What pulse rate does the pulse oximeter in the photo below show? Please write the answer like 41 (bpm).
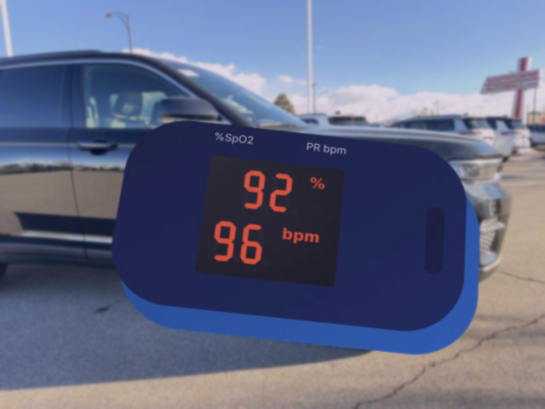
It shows 96 (bpm)
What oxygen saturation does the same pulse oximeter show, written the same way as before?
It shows 92 (%)
